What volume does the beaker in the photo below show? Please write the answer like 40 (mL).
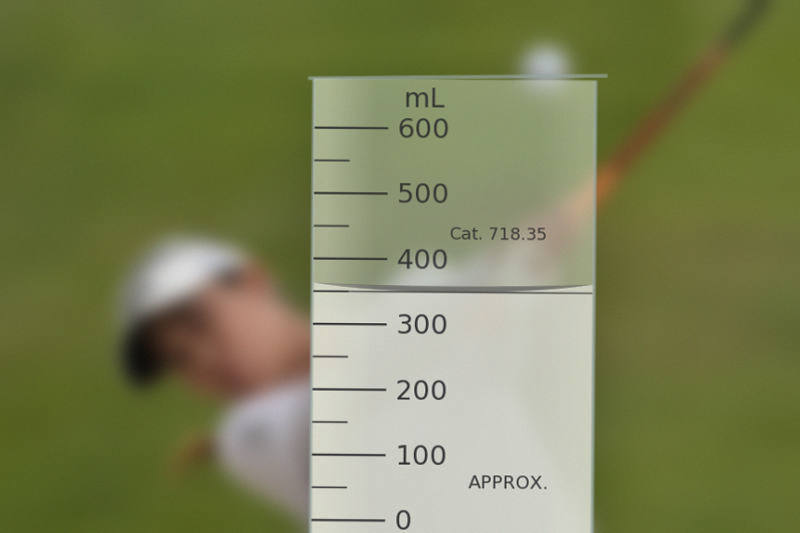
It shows 350 (mL)
